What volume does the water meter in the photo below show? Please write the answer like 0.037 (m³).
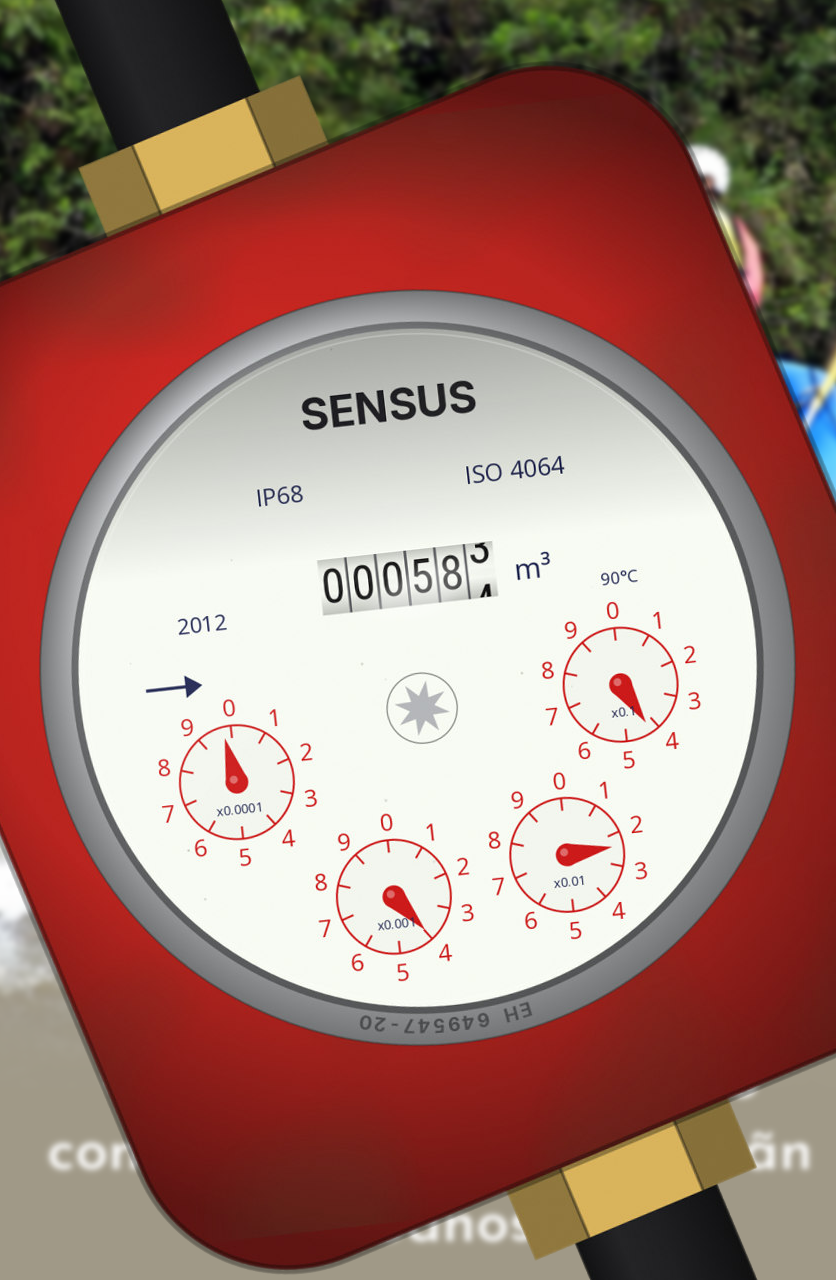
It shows 583.4239 (m³)
